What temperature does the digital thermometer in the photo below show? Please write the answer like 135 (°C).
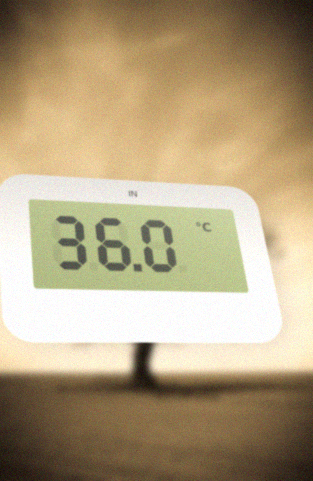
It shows 36.0 (°C)
